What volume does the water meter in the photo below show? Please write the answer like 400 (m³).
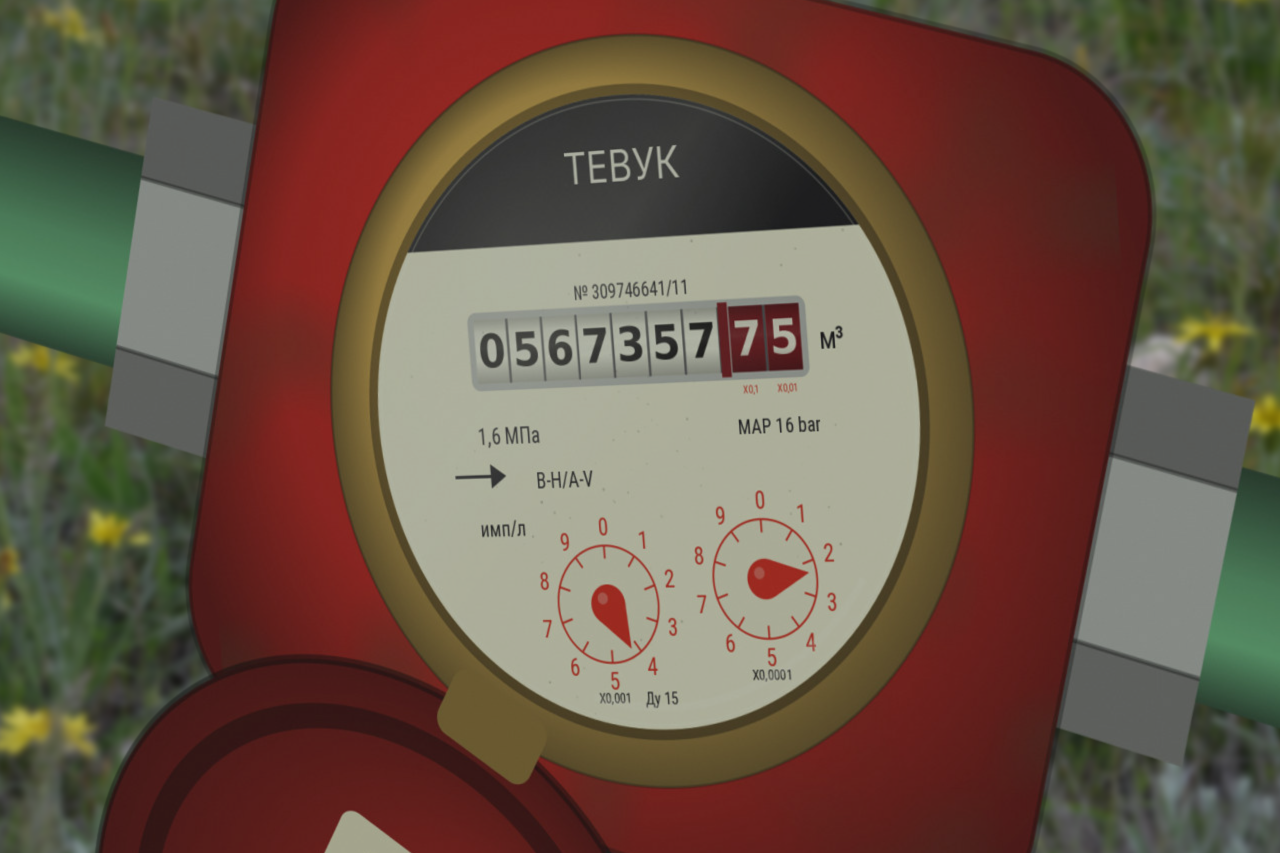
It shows 567357.7542 (m³)
